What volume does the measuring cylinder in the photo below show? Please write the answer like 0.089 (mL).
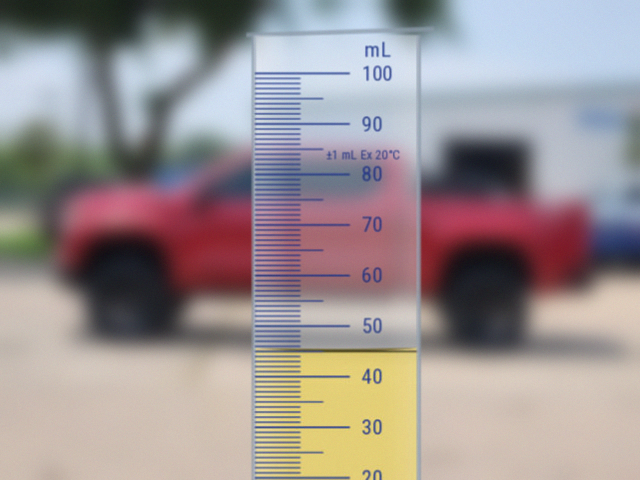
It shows 45 (mL)
